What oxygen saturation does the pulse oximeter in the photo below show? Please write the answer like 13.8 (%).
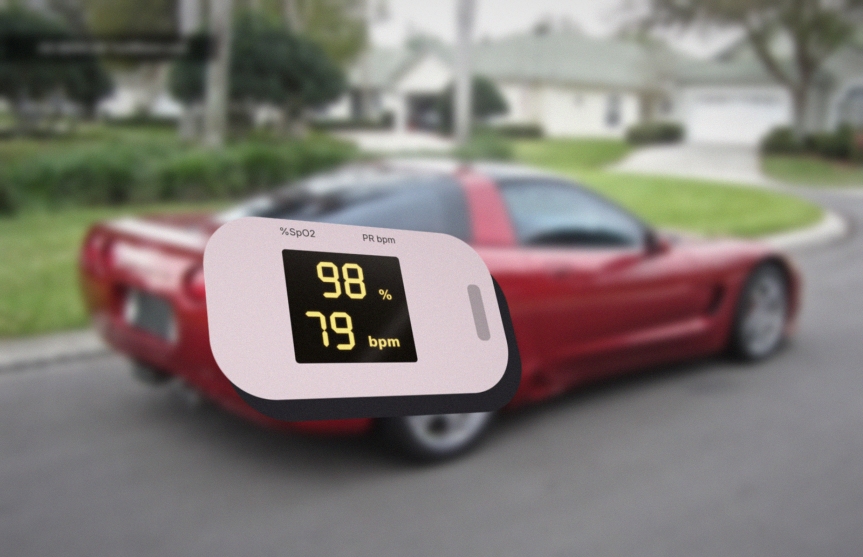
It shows 98 (%)
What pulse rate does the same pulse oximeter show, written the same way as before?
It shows 79 (bpm)
